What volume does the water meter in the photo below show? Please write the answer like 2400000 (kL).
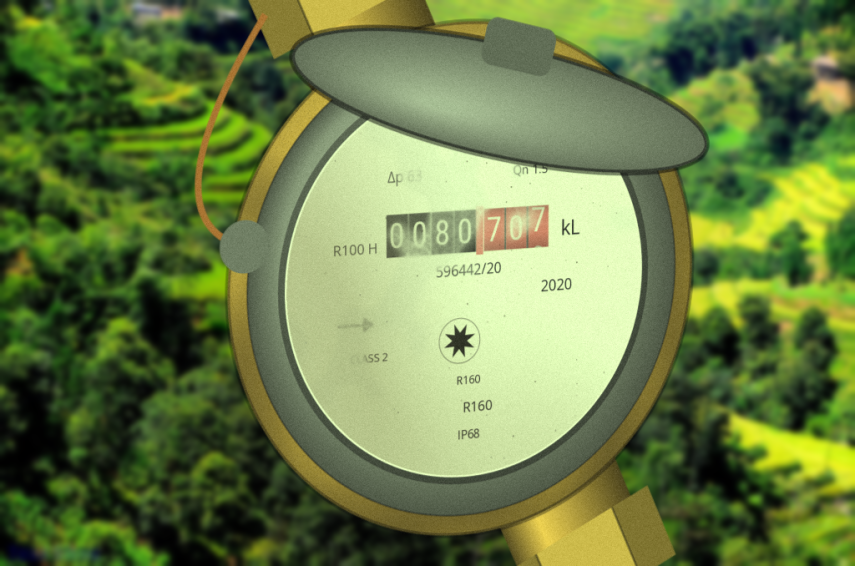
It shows 80.707 (kL)
